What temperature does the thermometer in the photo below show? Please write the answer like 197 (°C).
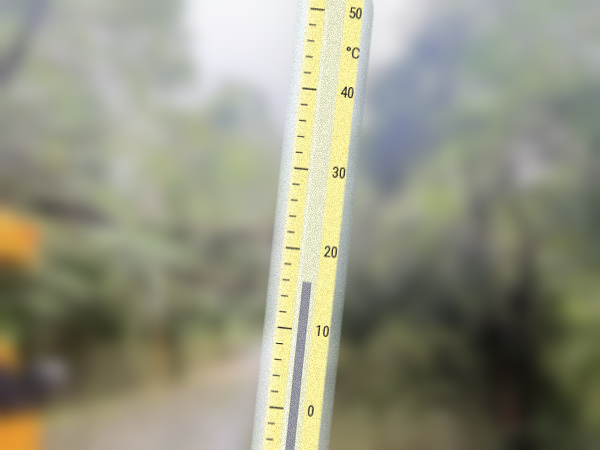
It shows 16 (°C)
